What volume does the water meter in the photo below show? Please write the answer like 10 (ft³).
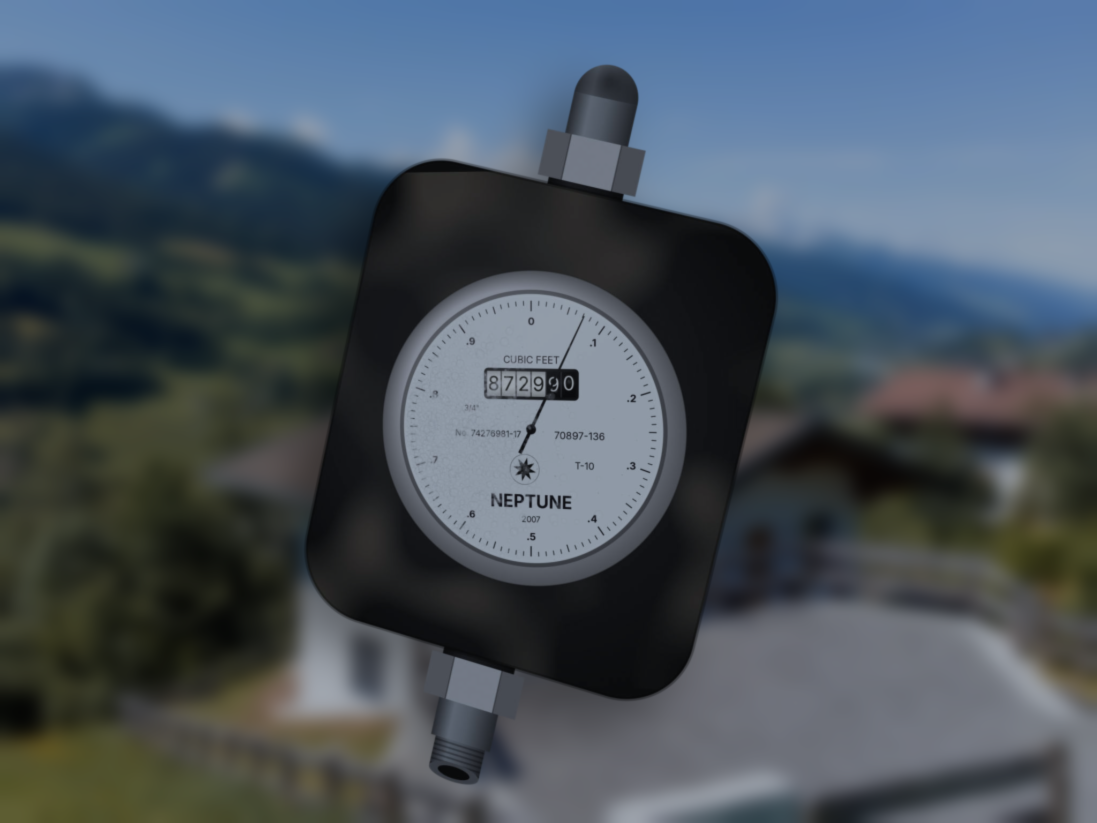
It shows 872990.07 (ft³)
